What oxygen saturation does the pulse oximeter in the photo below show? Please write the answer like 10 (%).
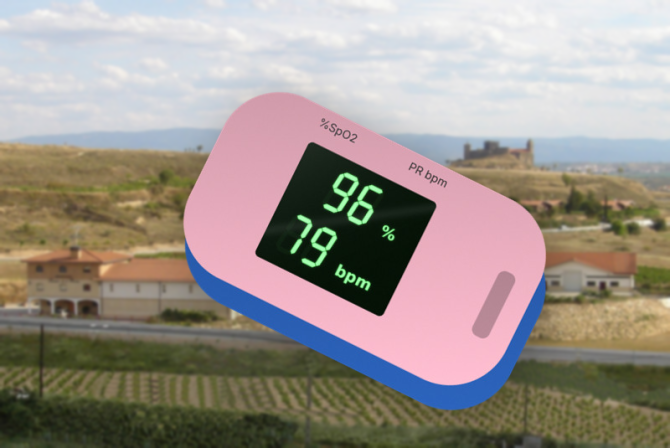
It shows 96 (%)
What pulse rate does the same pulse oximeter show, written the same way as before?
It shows 79 (bpm)
